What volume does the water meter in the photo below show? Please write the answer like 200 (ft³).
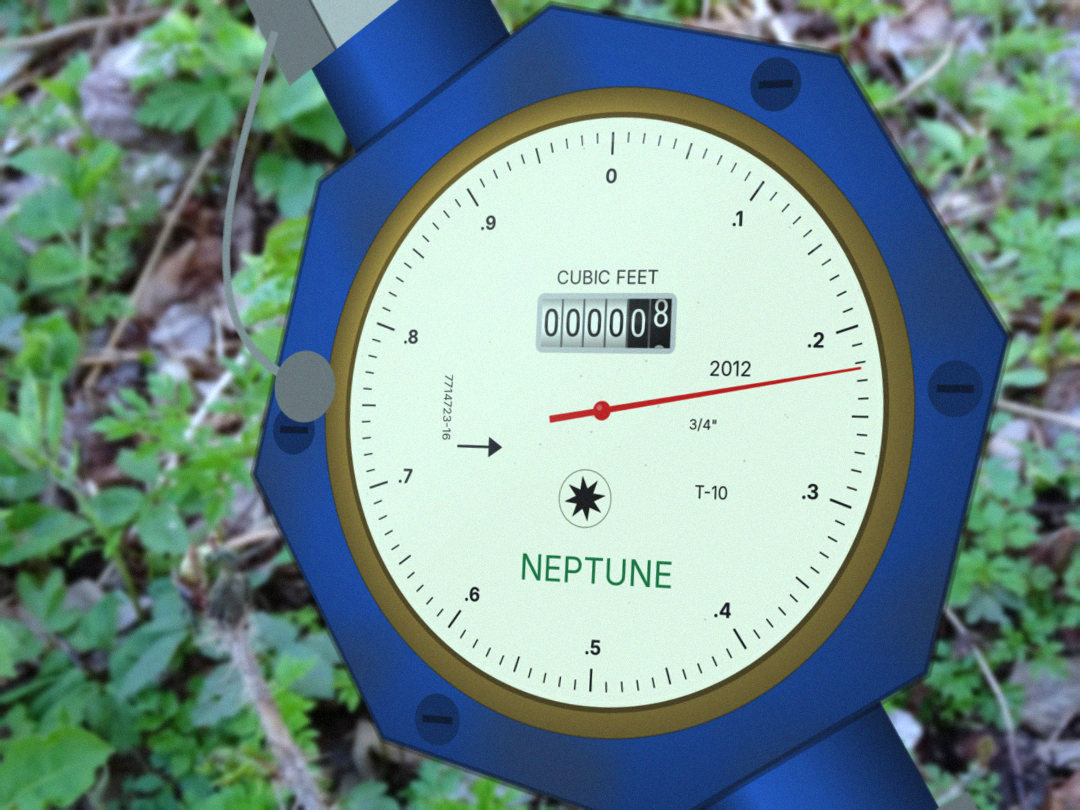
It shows 8.22 (ft³)
